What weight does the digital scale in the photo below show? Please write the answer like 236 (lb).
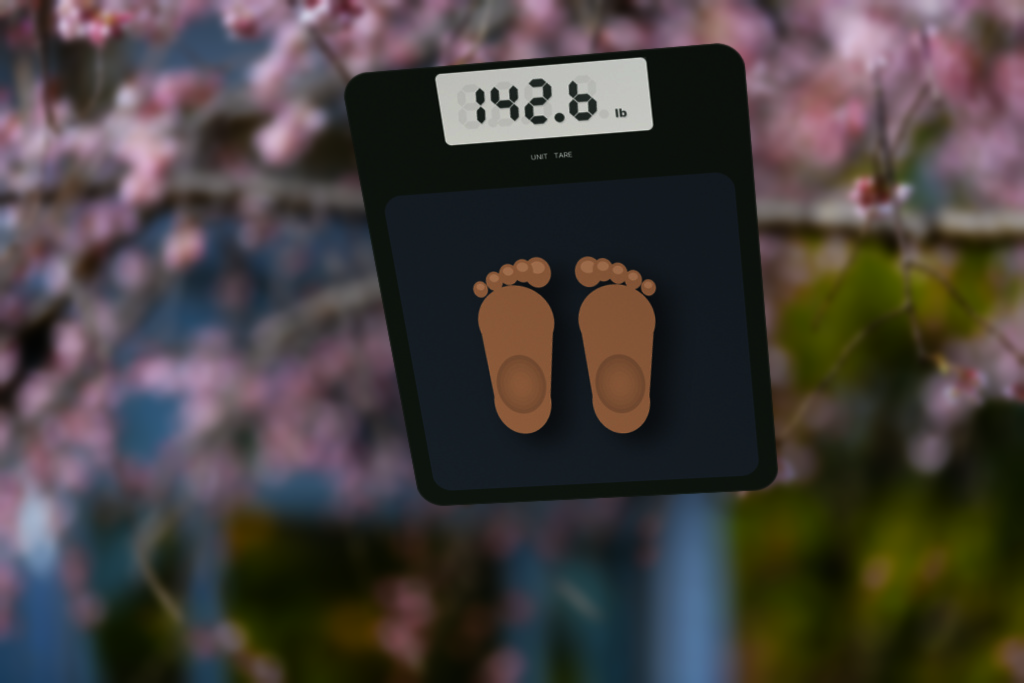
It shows 142.6 (lb)
